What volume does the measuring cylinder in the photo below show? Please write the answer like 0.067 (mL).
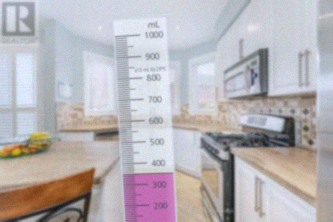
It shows 350 (mL)
